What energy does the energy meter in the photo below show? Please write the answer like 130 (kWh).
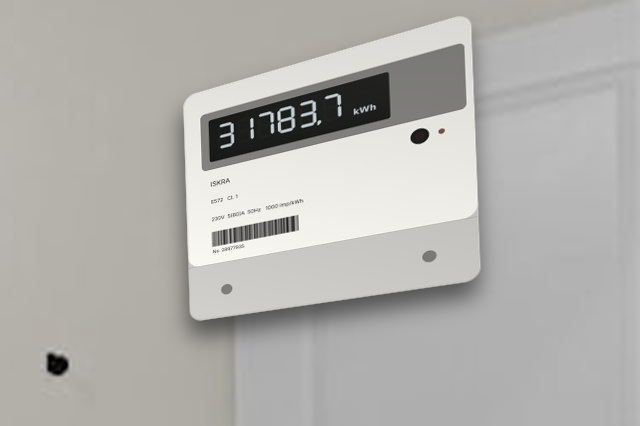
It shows 31783.7 (kWh)
